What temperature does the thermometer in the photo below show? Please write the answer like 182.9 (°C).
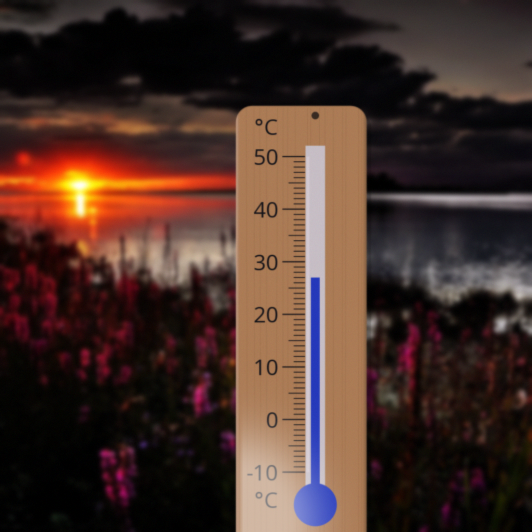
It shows 27 (°C)
